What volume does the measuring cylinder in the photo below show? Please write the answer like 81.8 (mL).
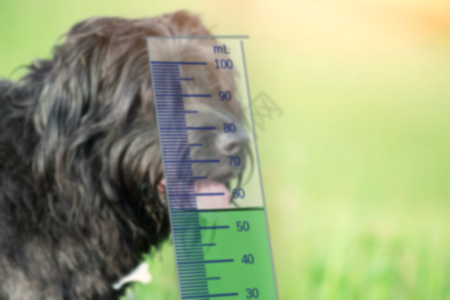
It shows 55 (mL)
